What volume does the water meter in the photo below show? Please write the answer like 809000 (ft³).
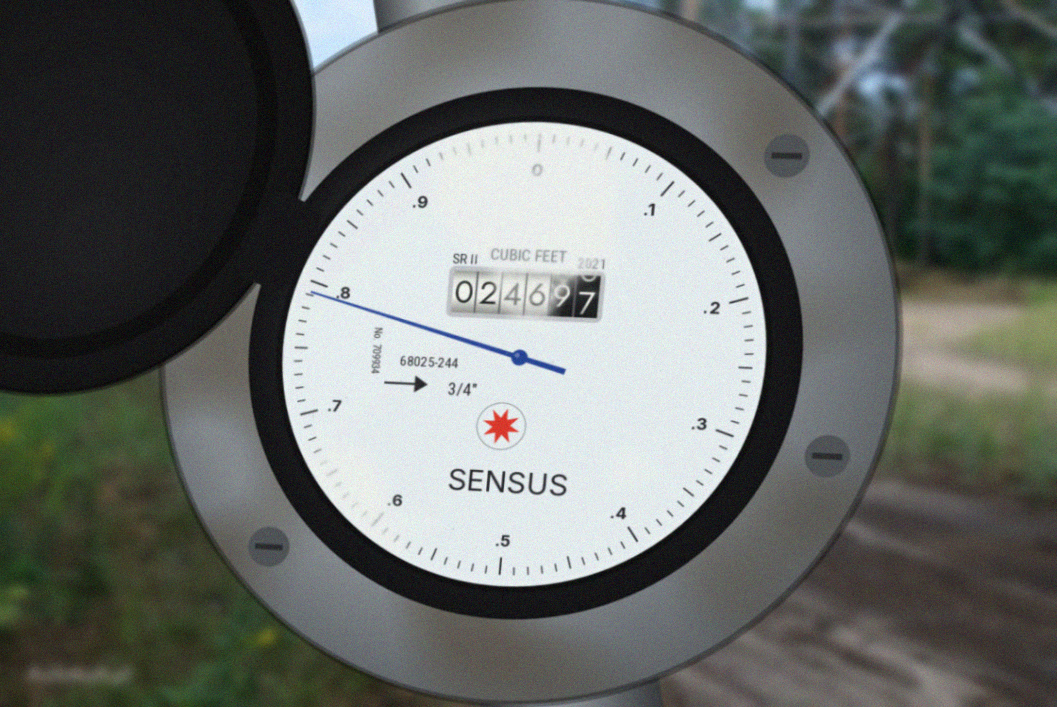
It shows 24696.79 (ft³)
